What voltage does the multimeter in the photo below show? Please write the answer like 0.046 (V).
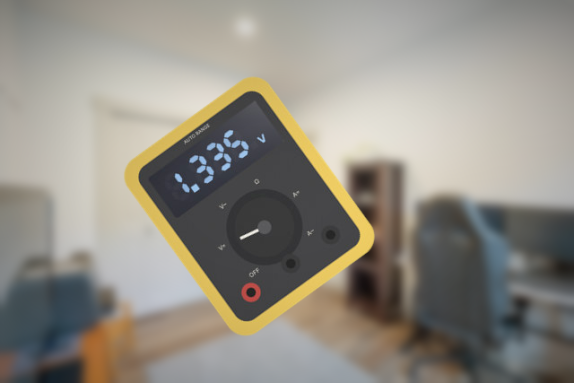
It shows 1.335 (V)
